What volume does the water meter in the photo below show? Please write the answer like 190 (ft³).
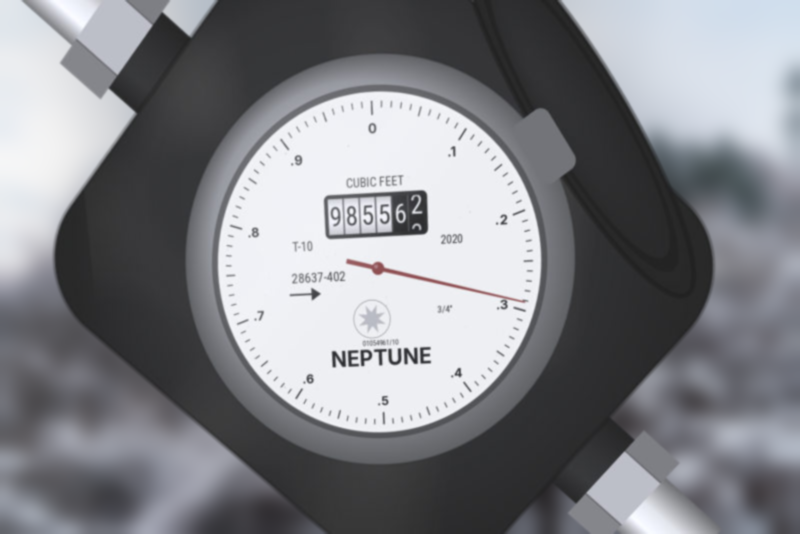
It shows 985562.29 (ft³)
